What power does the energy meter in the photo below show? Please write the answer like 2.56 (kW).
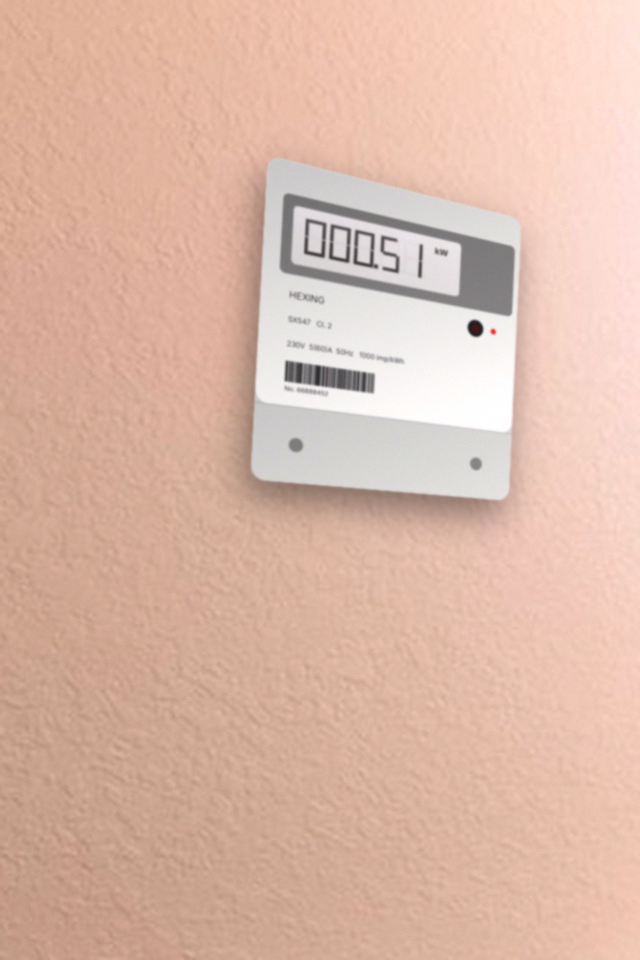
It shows 0.51 (kW)
